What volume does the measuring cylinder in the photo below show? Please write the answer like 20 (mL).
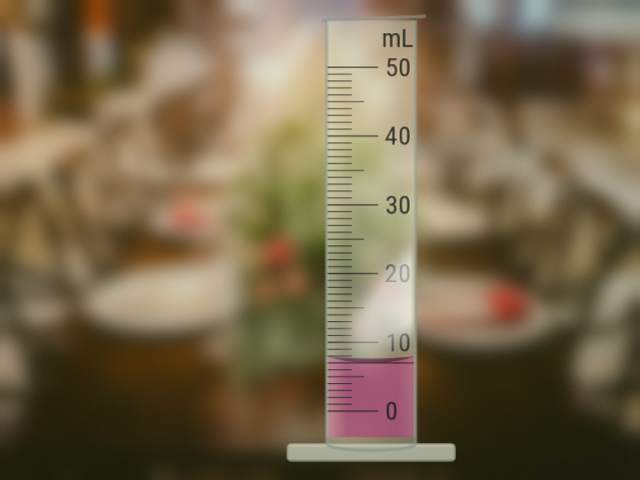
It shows 7 (mL)
